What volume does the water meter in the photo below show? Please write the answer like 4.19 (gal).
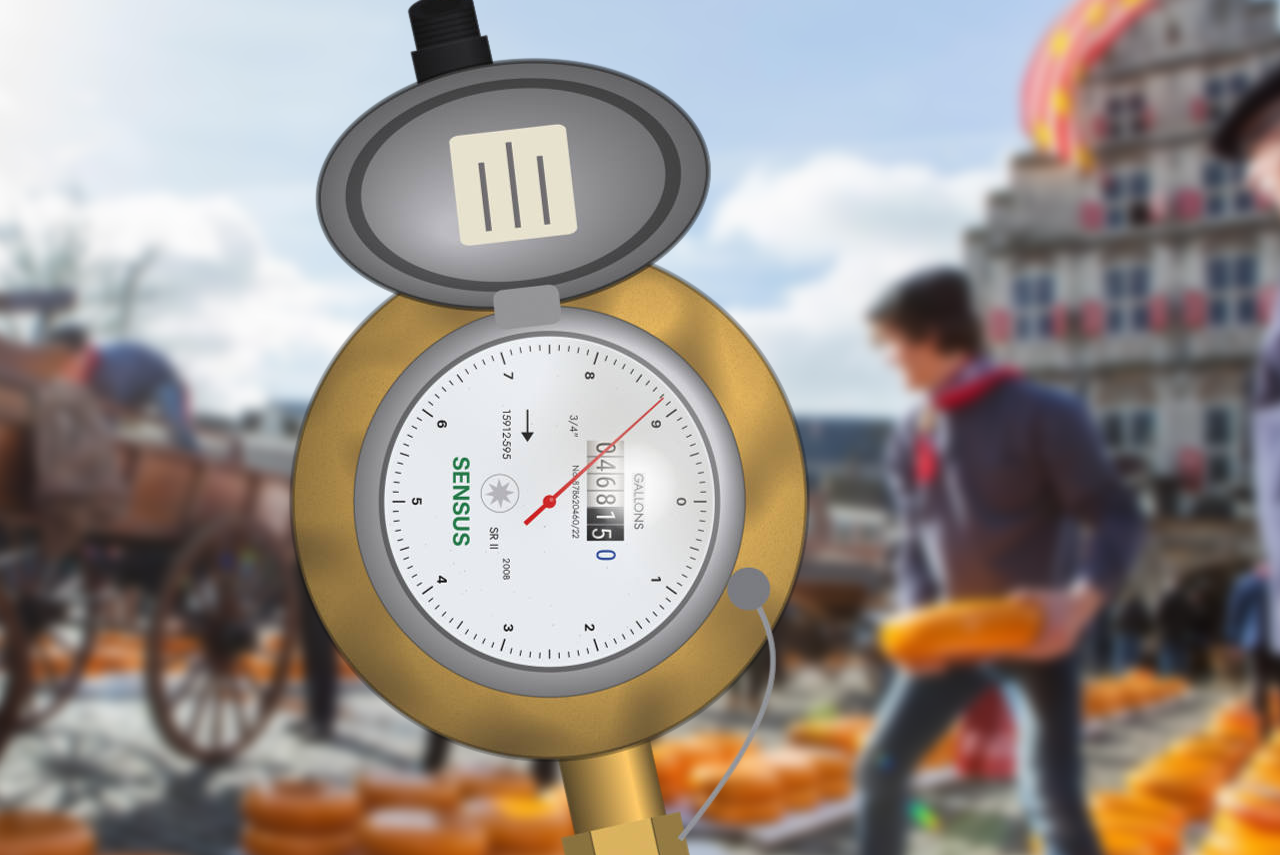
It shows 468148.8 (gal)
